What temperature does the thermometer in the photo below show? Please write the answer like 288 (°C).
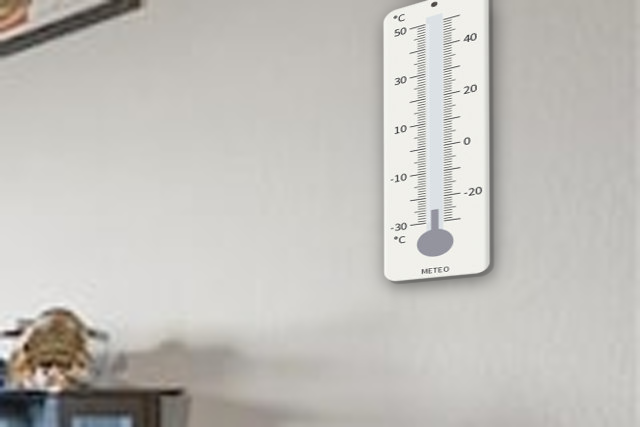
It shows -25 (°C)
